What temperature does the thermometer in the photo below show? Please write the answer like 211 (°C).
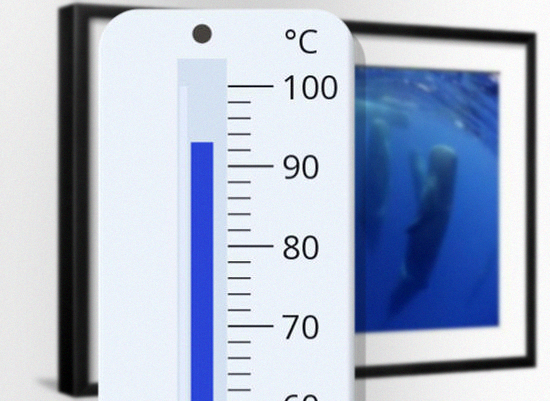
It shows 93 (°C)
